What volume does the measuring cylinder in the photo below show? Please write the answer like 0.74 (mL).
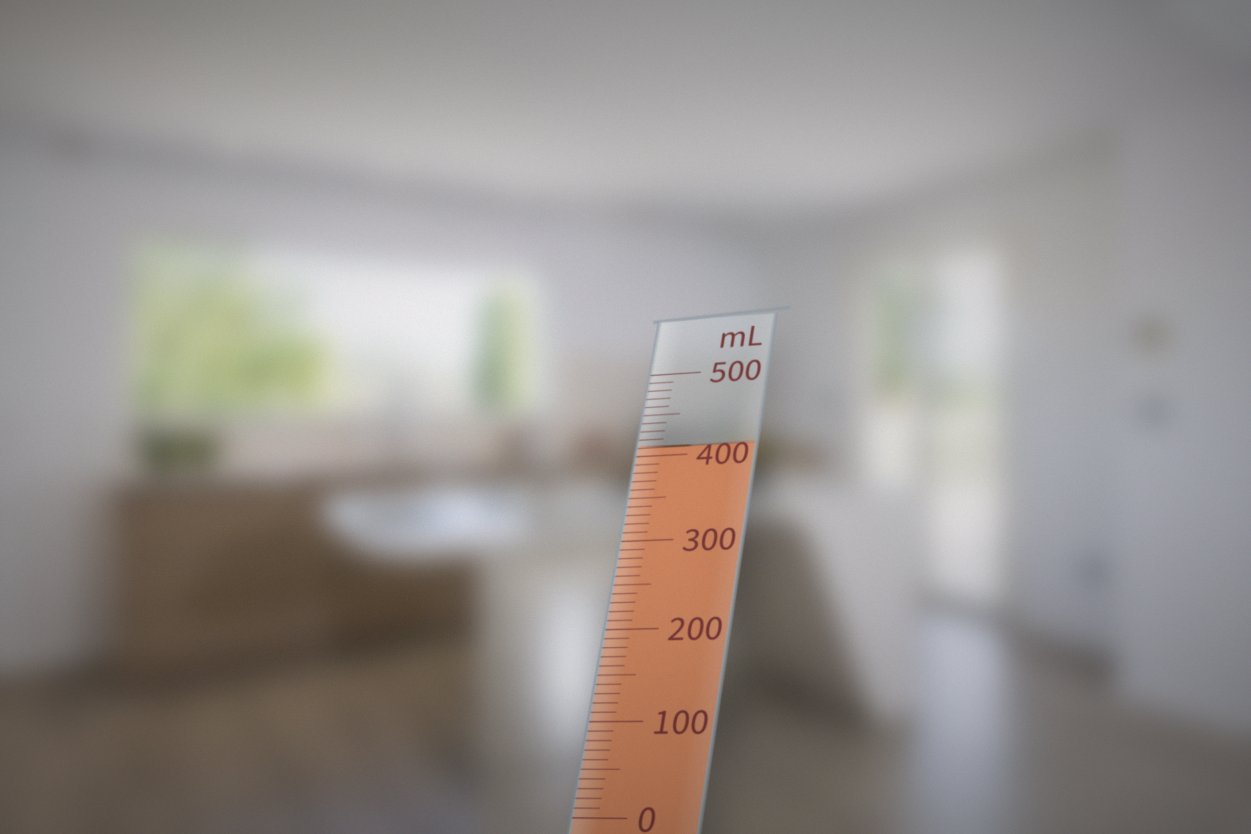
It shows 410 (mL)
